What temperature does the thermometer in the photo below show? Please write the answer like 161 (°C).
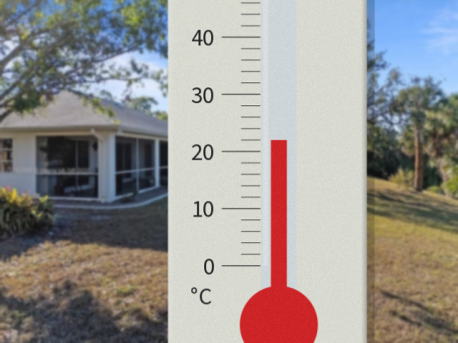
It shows 22 (°C)
